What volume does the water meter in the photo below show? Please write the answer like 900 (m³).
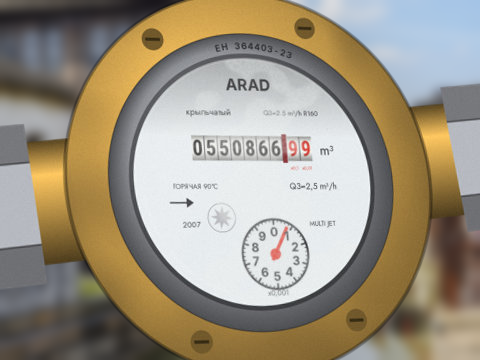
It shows 550866.990 (m³)
